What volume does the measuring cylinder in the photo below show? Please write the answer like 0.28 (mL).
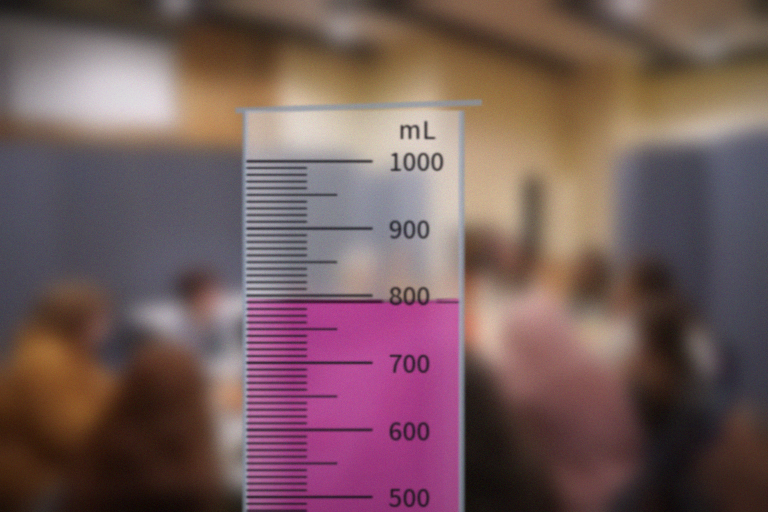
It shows 790 (mL)
